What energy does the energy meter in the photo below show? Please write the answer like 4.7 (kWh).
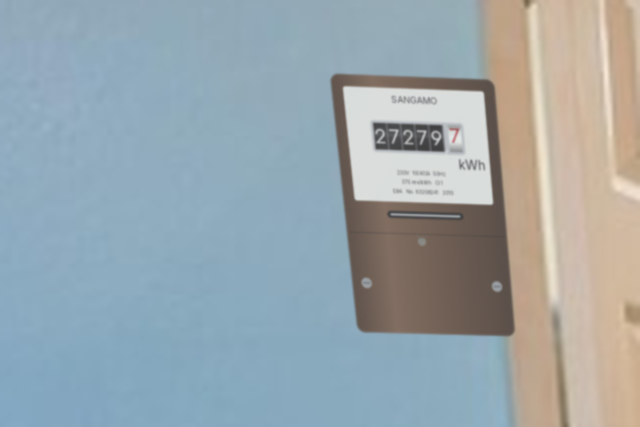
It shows 27279.7 (kWh)
